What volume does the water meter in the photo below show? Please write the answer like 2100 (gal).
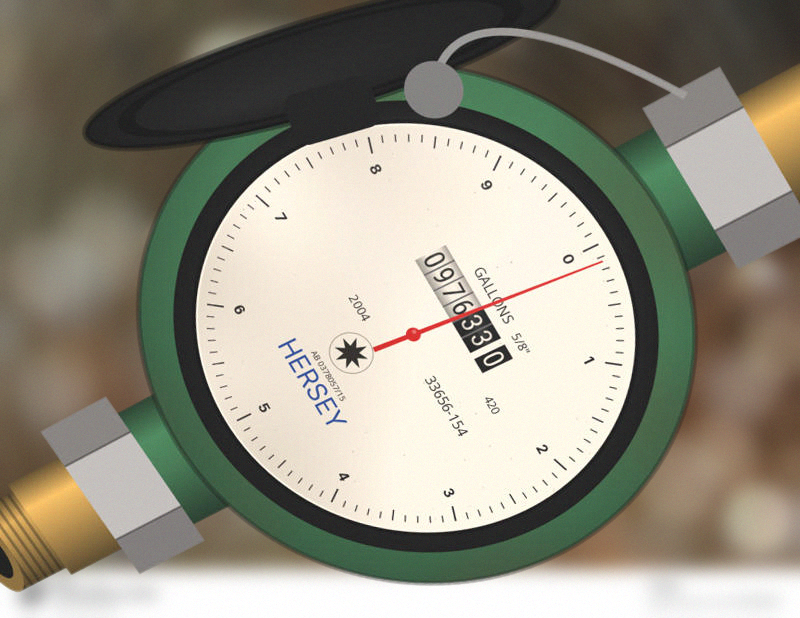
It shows 976330.1 (gal)
